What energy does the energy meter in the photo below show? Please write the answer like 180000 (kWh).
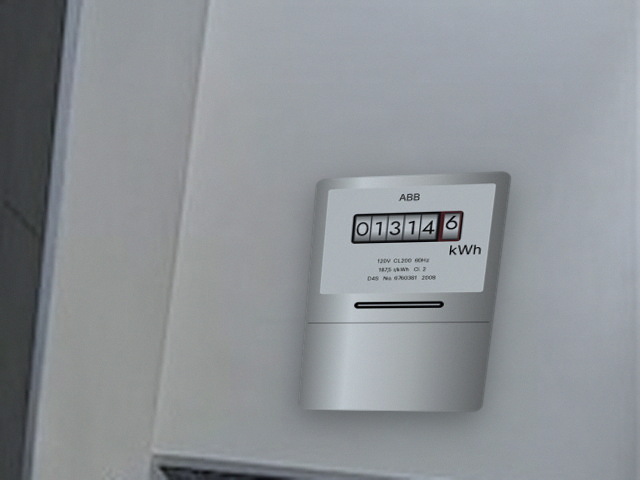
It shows 1314.6 (kWh)
